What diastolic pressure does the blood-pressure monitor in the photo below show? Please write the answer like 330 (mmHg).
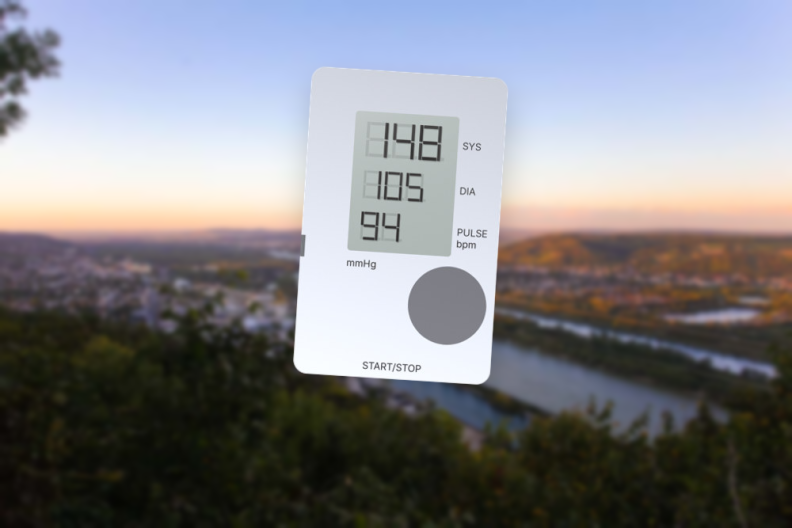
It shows 105 (mmHg)
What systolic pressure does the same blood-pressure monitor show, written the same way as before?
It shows 148 (mmHg)
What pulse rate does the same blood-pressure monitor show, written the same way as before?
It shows 94 (bpm)
